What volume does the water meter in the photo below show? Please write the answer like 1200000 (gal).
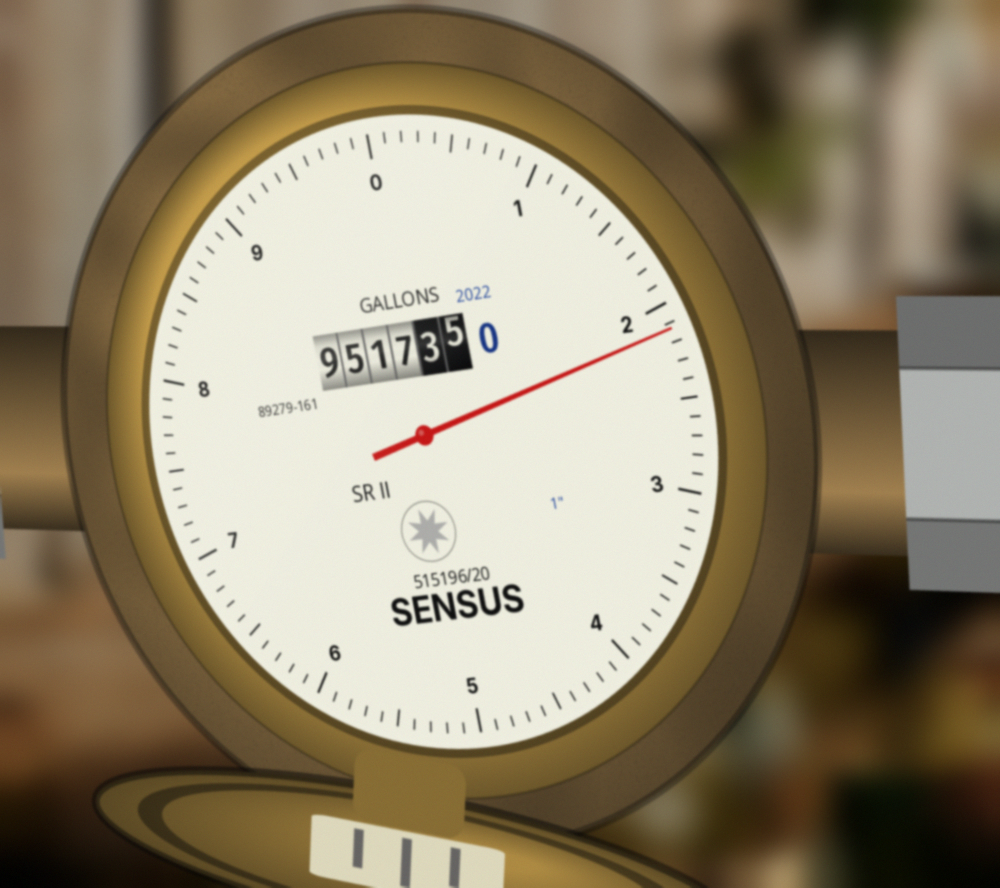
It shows 9517352.1 (gal)
